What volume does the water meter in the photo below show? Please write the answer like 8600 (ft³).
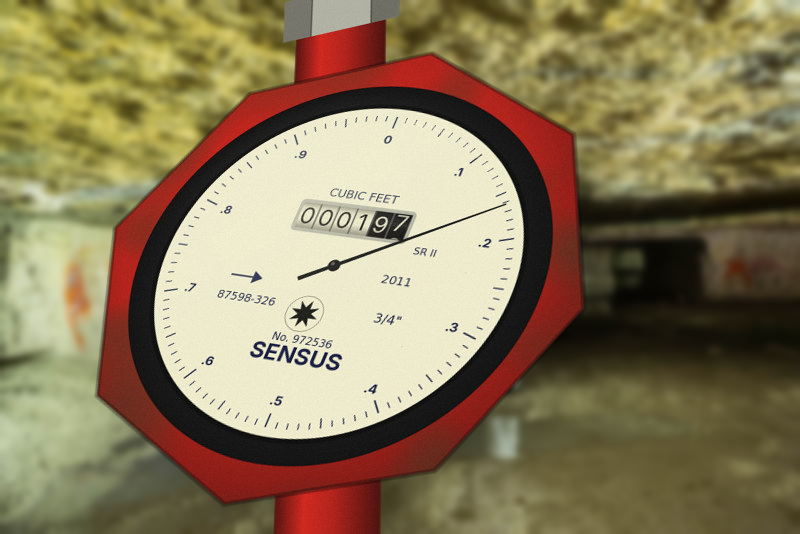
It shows 197.16 (ft³)
